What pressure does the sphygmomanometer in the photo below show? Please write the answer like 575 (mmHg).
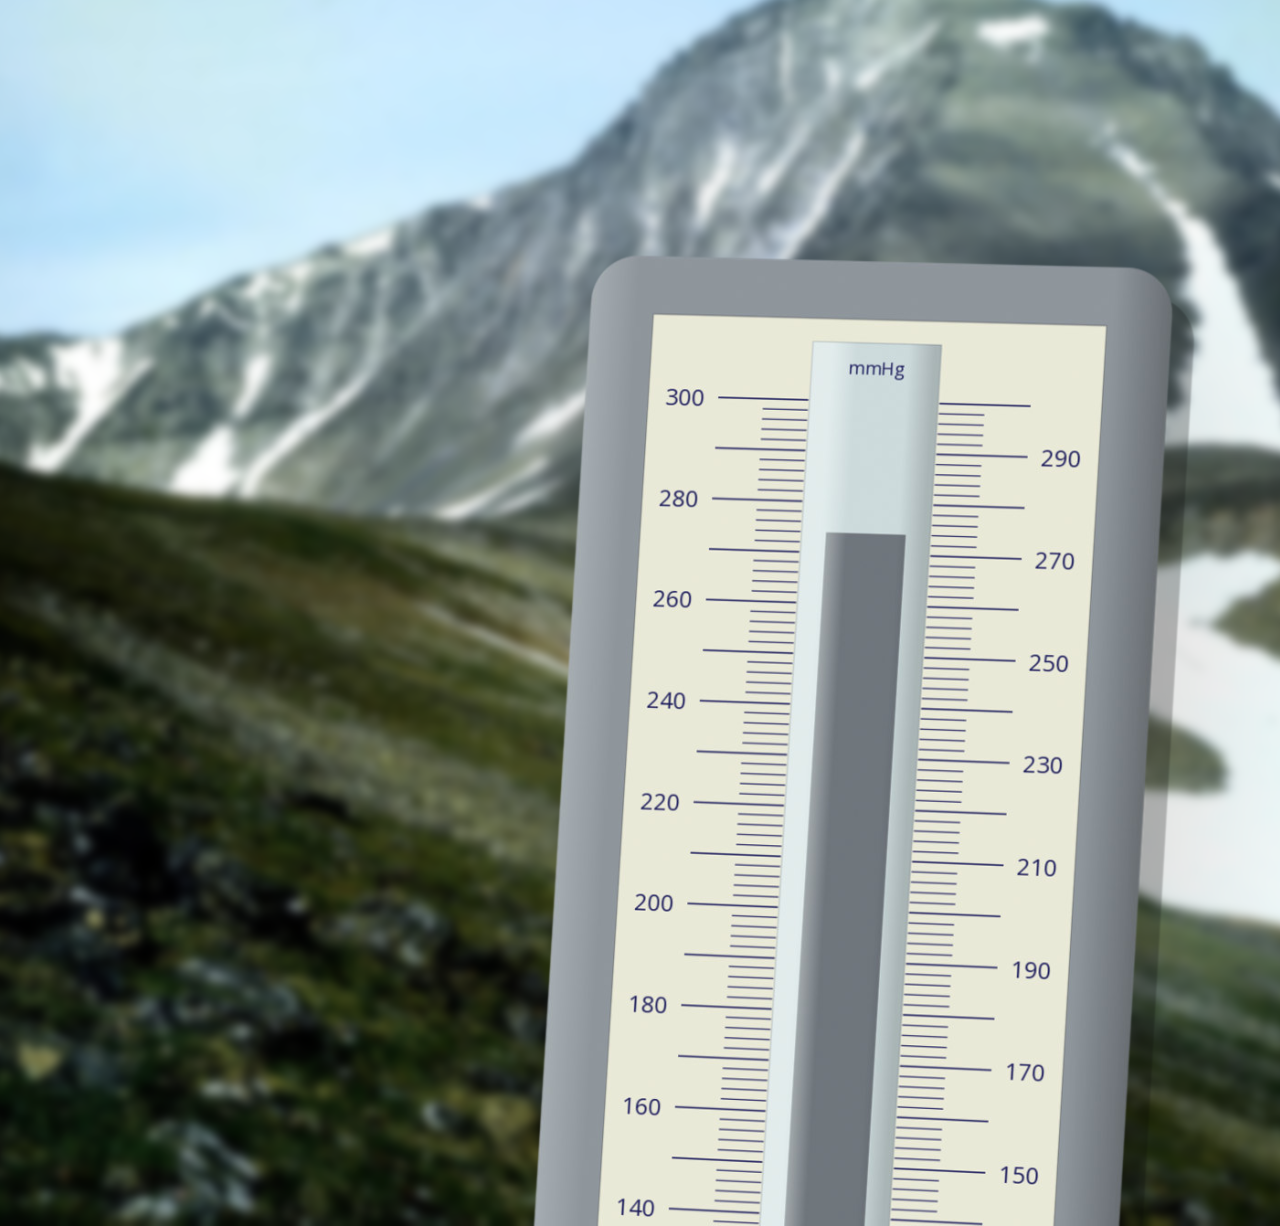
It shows 274 (mmHg)
